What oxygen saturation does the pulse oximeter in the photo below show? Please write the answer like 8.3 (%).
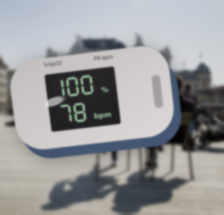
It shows 100 (%)
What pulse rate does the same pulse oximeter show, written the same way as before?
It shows 78 (bpm)
